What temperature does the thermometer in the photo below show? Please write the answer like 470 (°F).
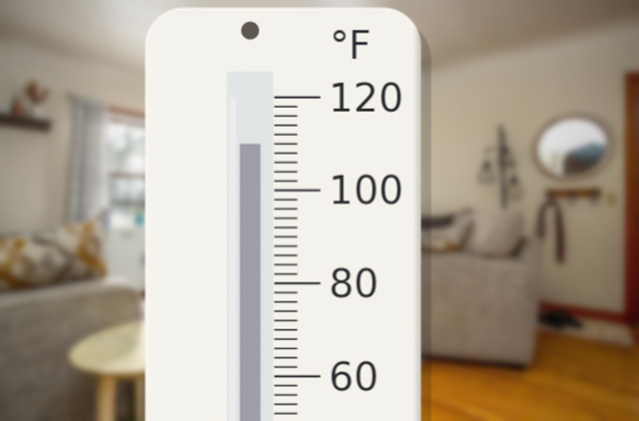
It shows 110 (°F)
